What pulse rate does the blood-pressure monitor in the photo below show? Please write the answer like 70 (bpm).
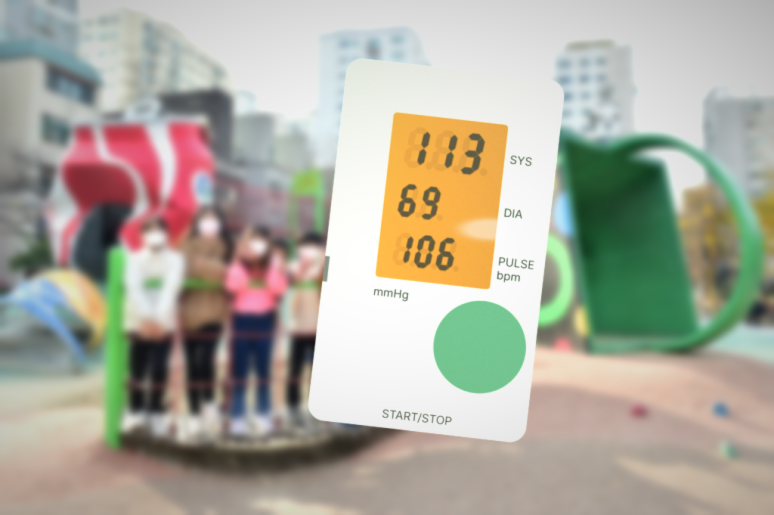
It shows 106 (bpm)
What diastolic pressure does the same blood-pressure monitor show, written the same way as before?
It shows 69 (mmHg)
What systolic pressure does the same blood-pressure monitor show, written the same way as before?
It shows 113 (mmHg)
